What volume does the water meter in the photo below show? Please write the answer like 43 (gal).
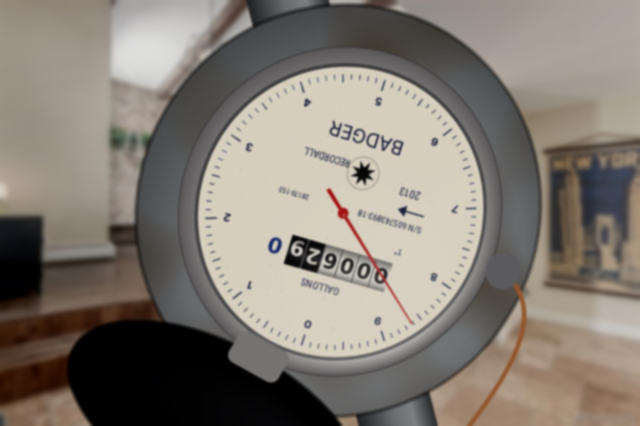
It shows 6288.6 (gal)
